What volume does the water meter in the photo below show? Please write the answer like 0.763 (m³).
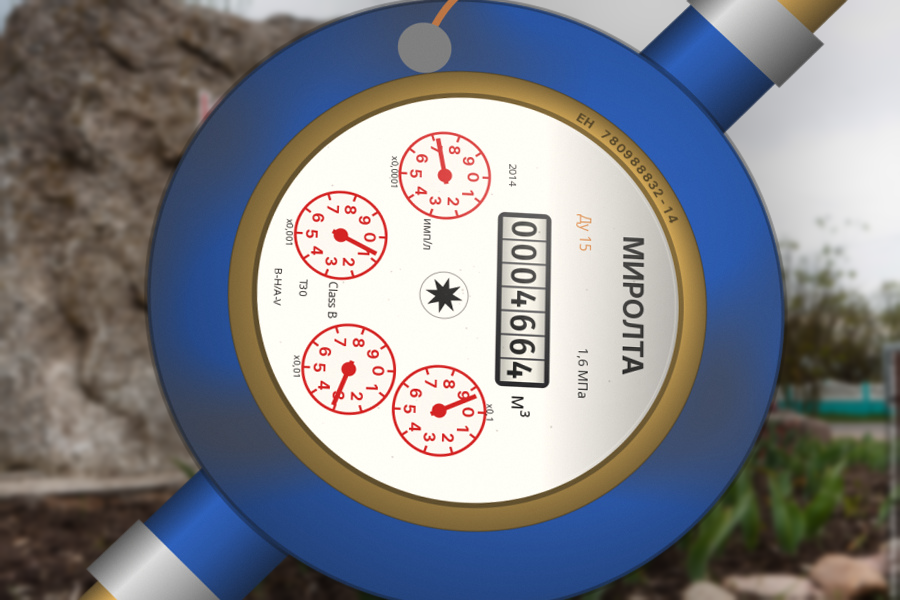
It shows 4663.9307 (m³)
